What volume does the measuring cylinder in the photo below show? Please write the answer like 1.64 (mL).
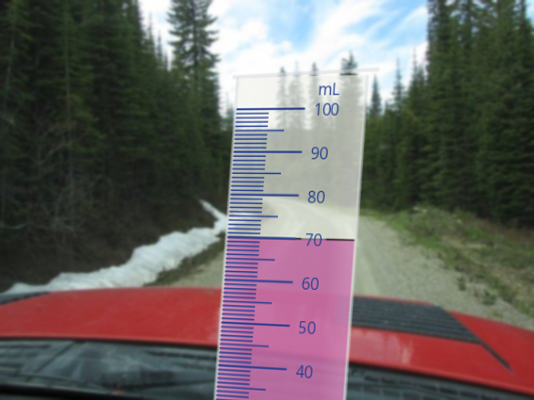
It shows 70 (mL)
